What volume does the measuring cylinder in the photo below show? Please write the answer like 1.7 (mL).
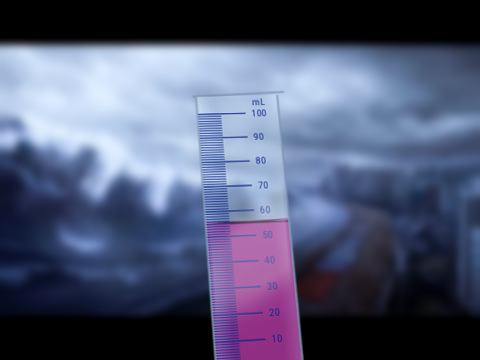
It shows 55 (mL)
